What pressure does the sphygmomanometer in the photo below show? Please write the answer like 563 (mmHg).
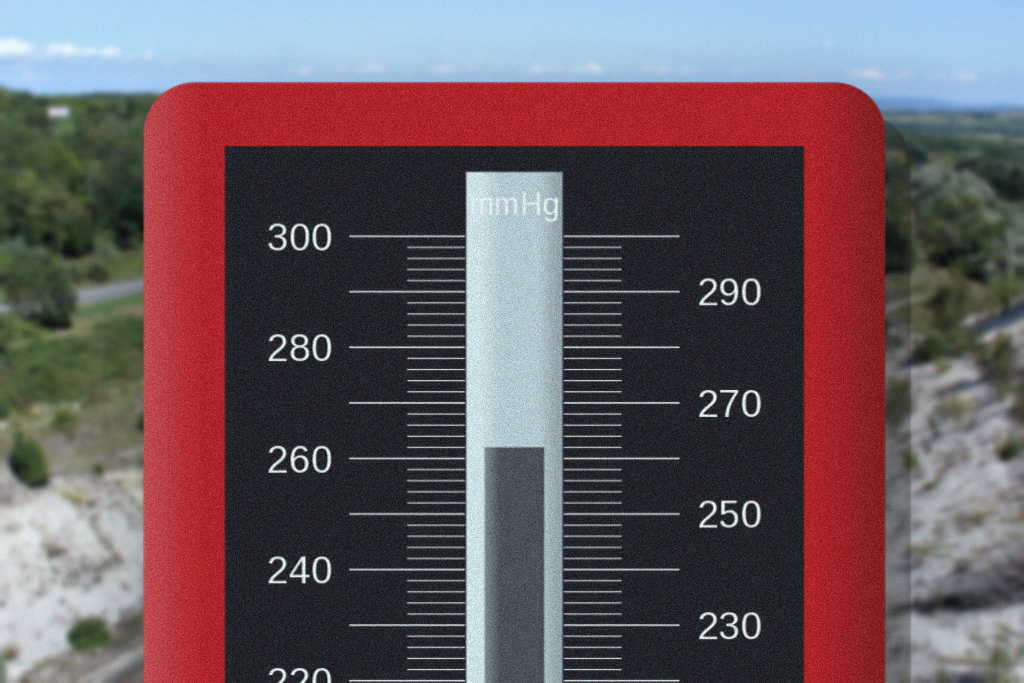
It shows 262 (mmHg)
